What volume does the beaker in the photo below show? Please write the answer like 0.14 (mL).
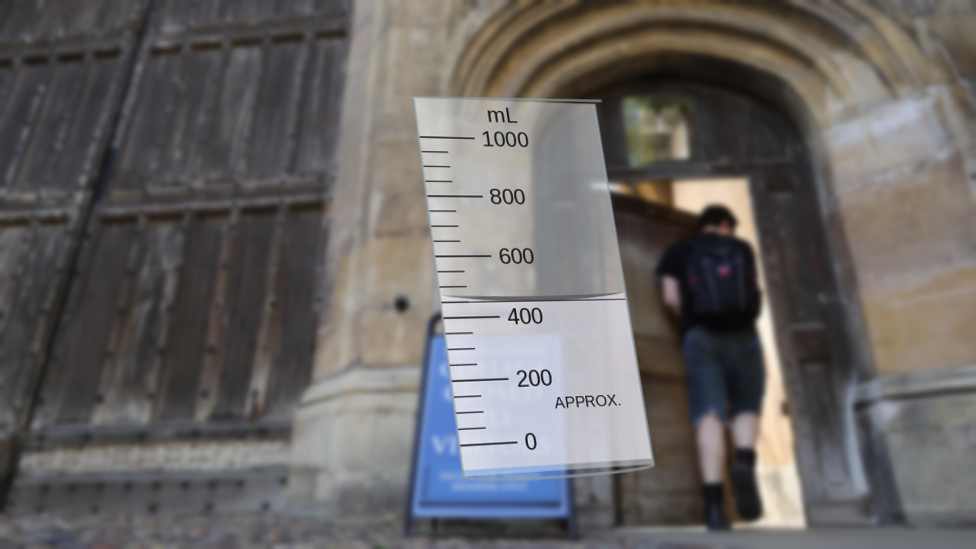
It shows 450 (mL)
